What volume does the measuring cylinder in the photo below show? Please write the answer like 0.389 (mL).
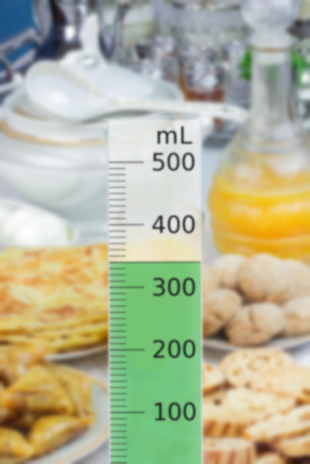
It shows 340 (mL)
